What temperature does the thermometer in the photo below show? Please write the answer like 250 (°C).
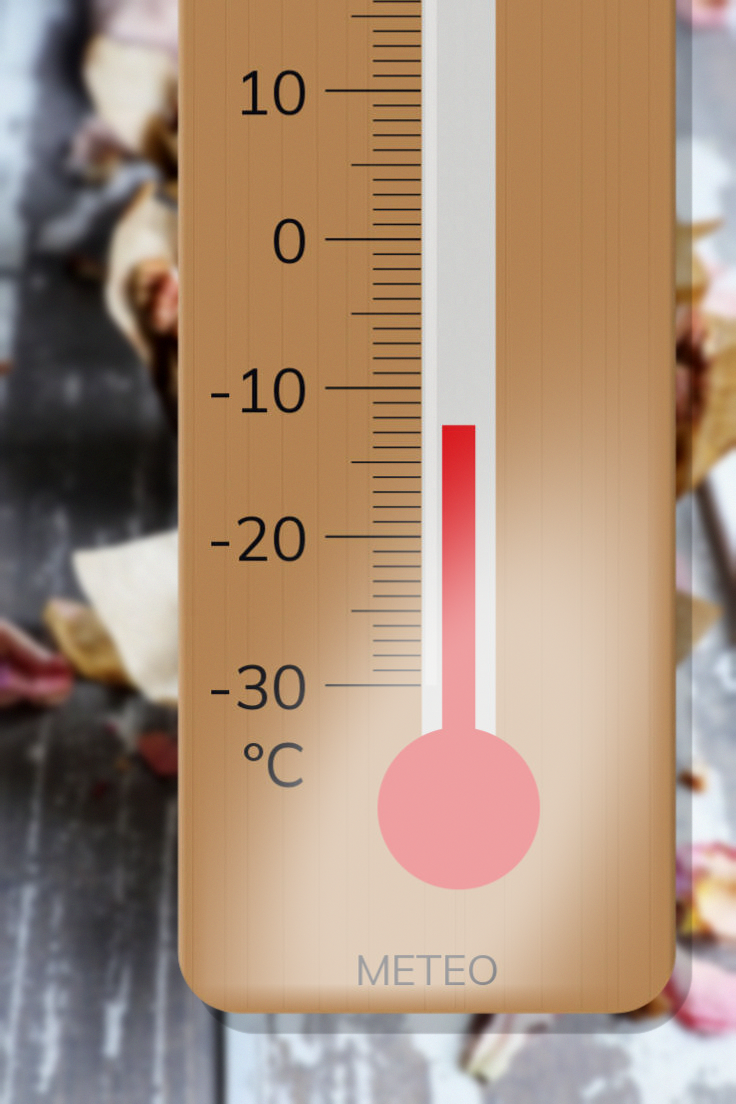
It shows -12.5 (°C)
